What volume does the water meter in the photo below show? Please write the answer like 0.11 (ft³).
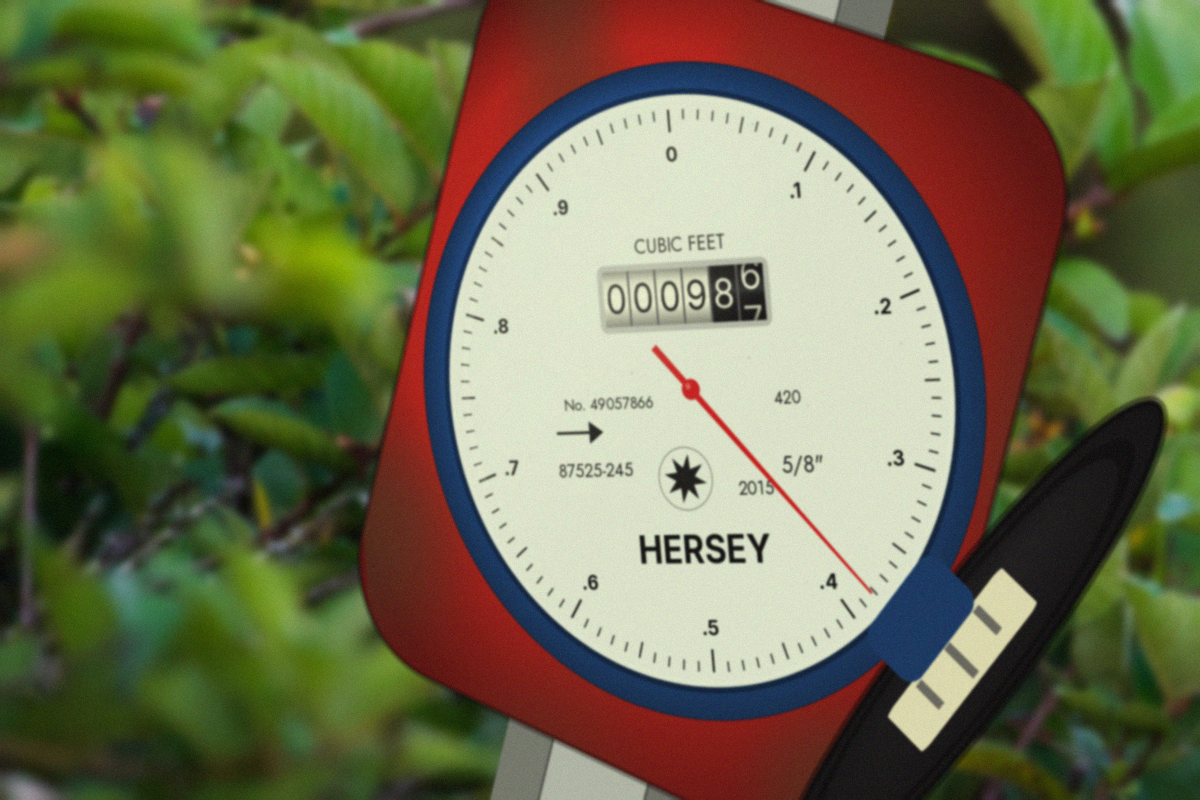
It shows 986.38 (ft³)
